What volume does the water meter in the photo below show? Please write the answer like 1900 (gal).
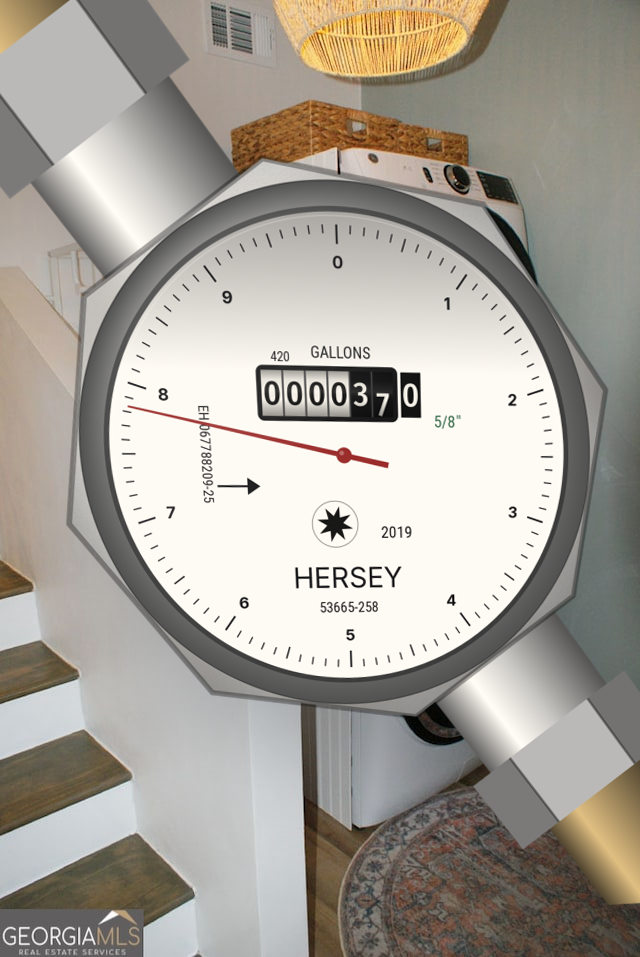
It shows 367.8 (gal)
